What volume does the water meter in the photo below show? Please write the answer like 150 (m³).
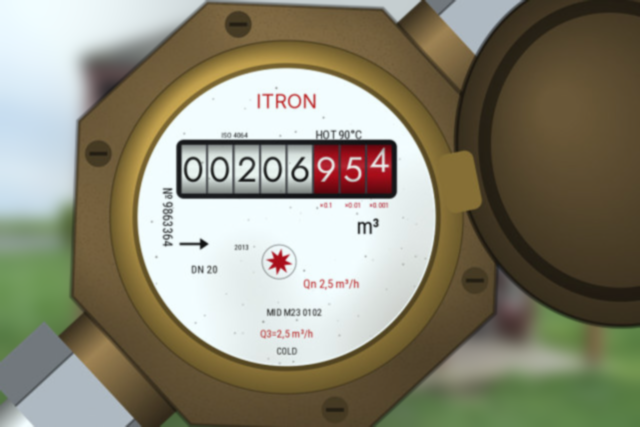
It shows 206.954 (m³)
